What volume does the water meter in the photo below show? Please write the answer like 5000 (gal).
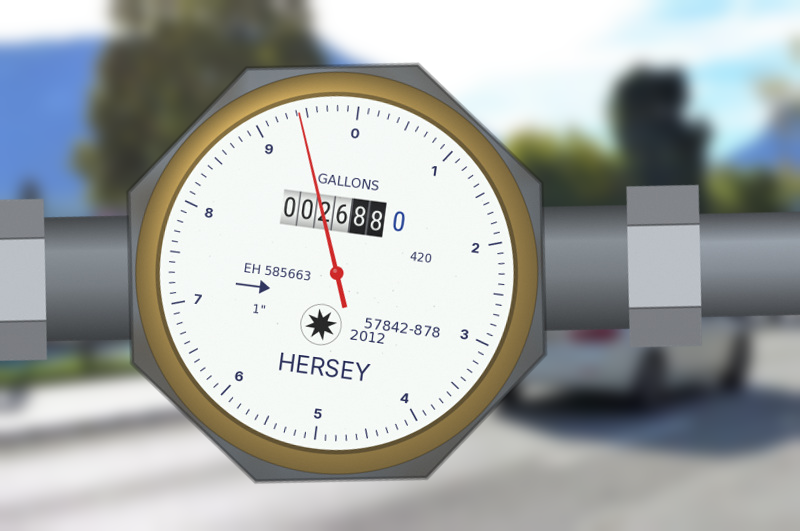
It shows 26879.4 (gal)
